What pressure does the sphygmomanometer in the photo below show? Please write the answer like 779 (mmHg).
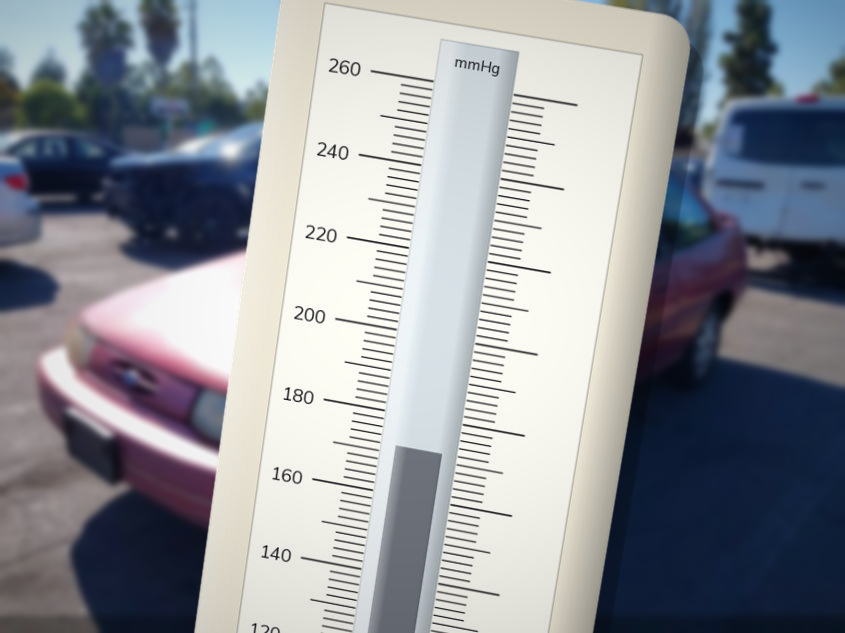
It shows 172 (mmHg)
